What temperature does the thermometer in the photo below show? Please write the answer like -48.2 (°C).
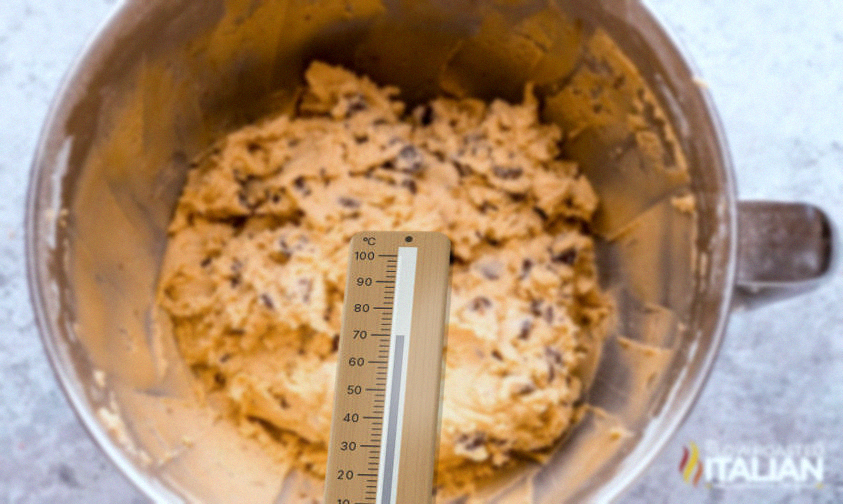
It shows 70 (°C)
